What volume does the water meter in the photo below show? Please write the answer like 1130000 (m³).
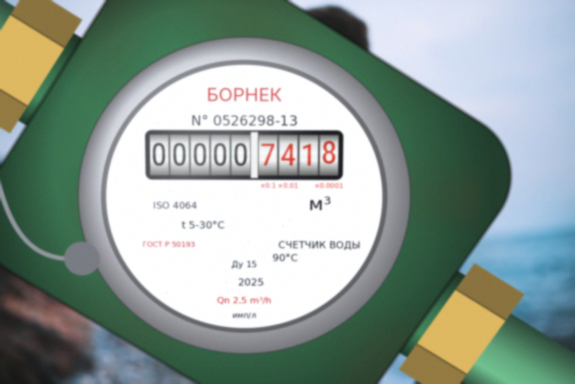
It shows 0.7418 (m³)
